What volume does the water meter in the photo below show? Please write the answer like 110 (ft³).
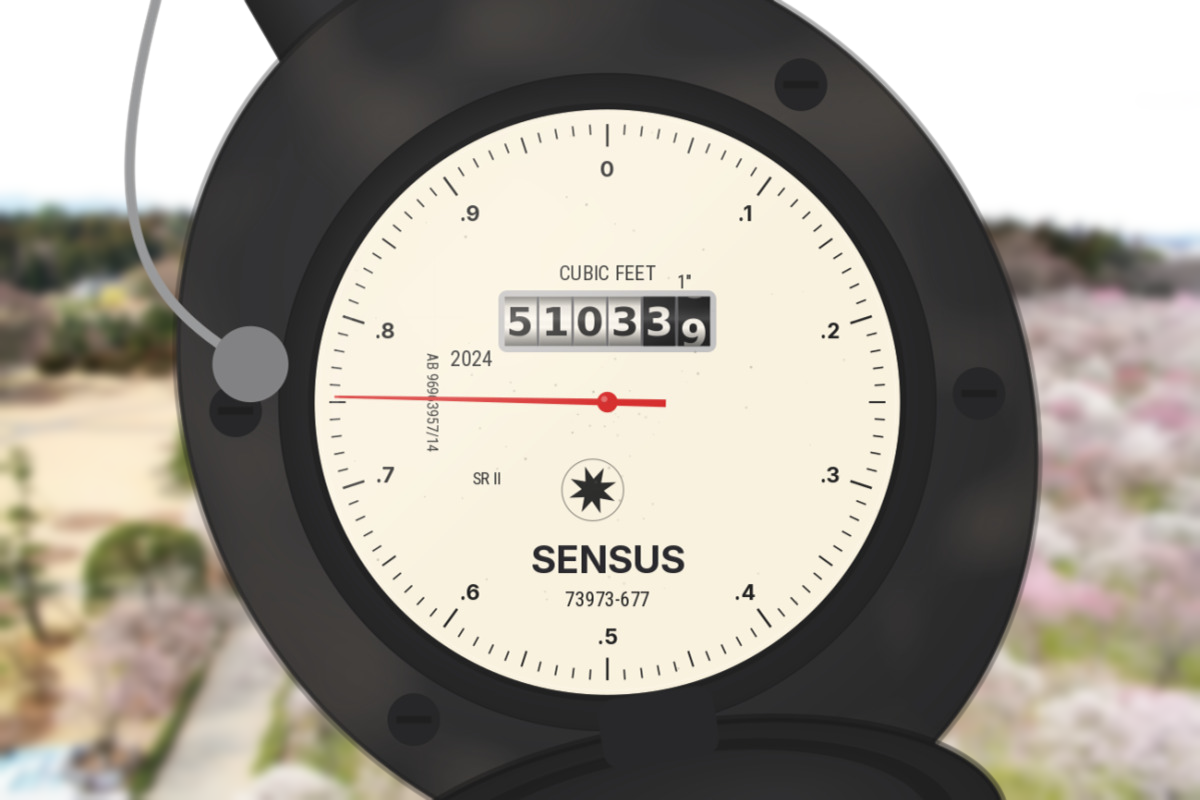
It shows 510338.75 (ft³)
